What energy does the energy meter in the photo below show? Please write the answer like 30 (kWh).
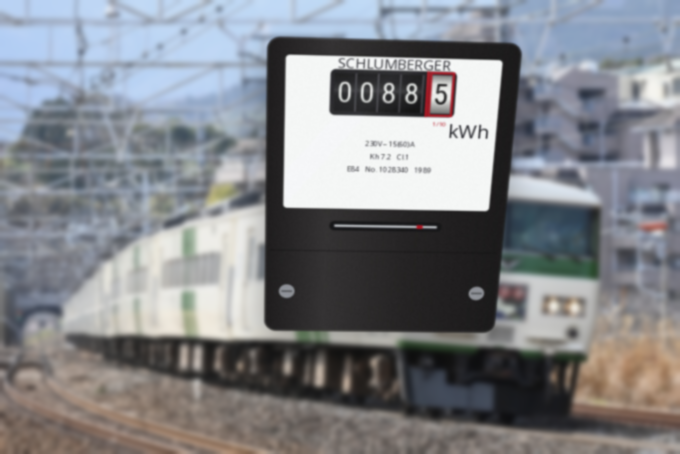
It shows 88.5 (kWh)
